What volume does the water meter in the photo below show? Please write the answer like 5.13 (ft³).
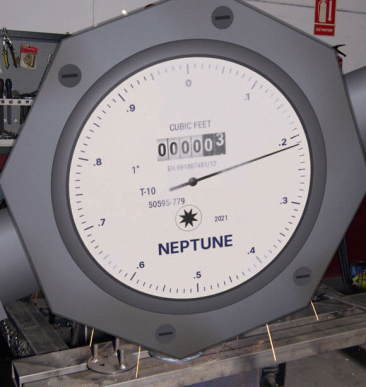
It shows 3.21 (ft³)
